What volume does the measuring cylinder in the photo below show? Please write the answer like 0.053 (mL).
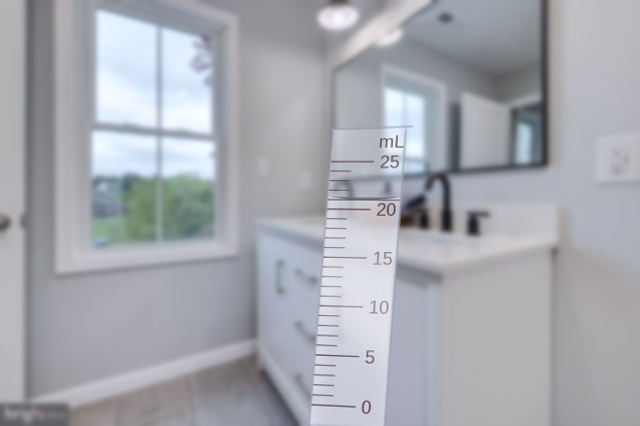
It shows 21 (mL)
